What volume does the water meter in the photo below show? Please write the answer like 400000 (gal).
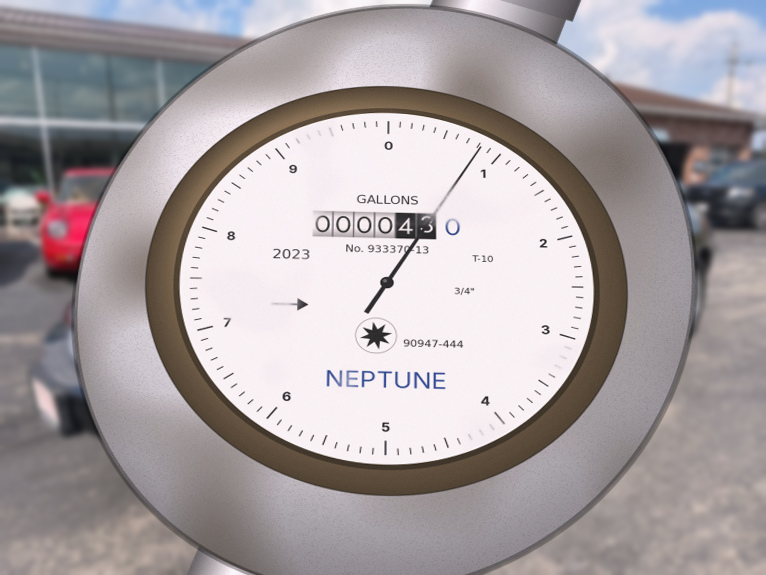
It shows 430.8 (gal)
